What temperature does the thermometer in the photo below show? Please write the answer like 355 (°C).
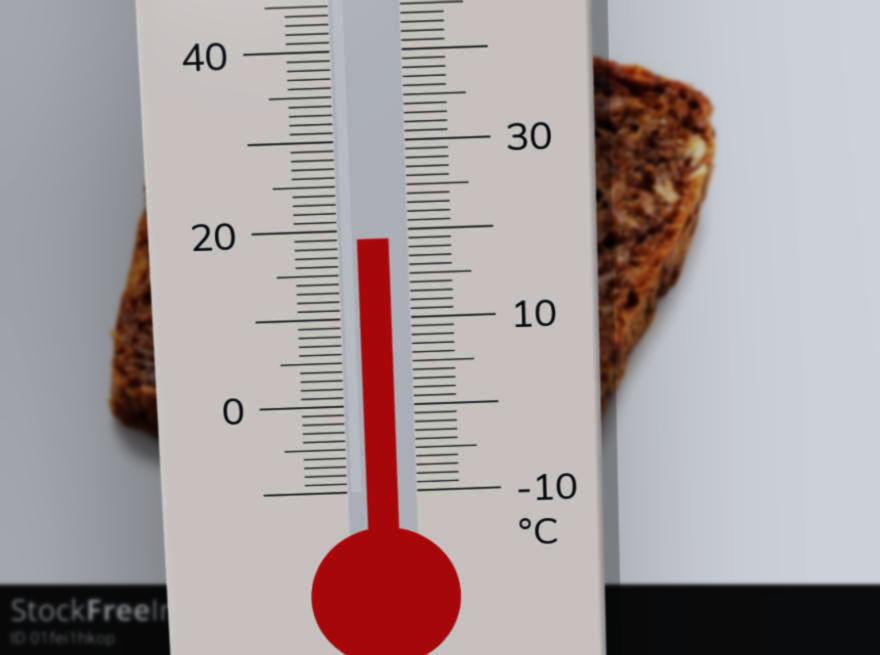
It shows 19 (°C)
